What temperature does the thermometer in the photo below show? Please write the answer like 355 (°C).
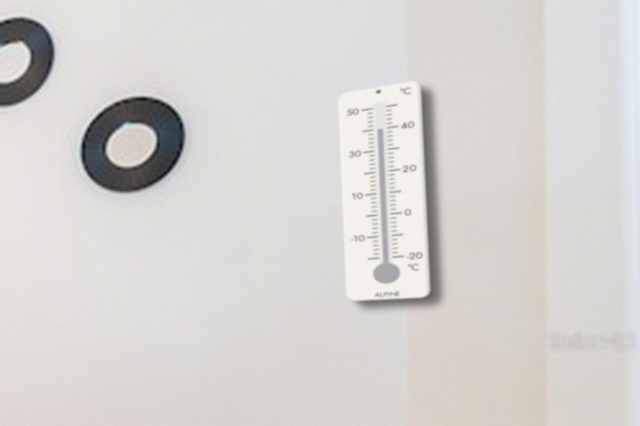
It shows 40 (°C)
